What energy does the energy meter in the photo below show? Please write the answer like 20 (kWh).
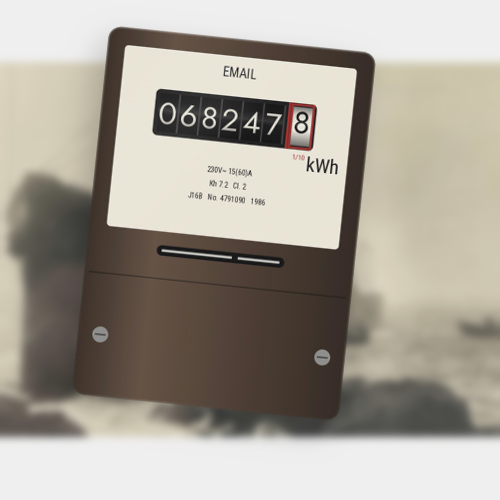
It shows 68247.8 (kWh)
